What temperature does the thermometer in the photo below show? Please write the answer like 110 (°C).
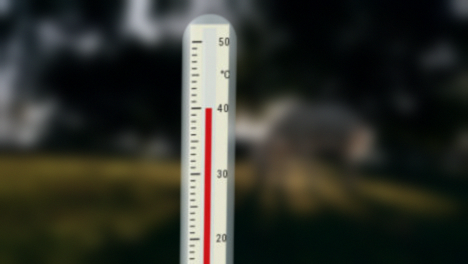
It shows 40 (°C)
